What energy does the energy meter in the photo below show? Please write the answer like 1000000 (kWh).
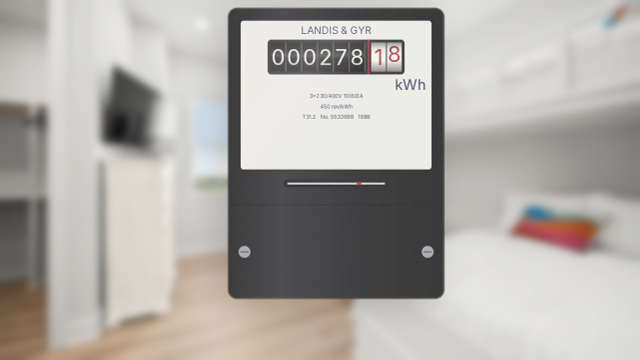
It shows 278.18 (kWh)
